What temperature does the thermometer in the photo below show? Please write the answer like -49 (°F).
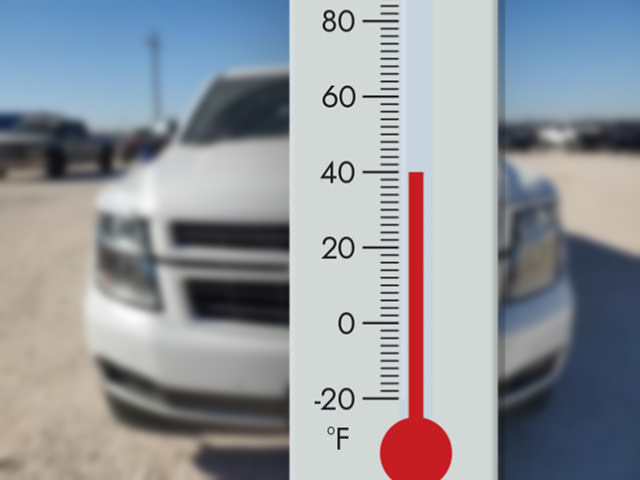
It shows 40 (°F)
